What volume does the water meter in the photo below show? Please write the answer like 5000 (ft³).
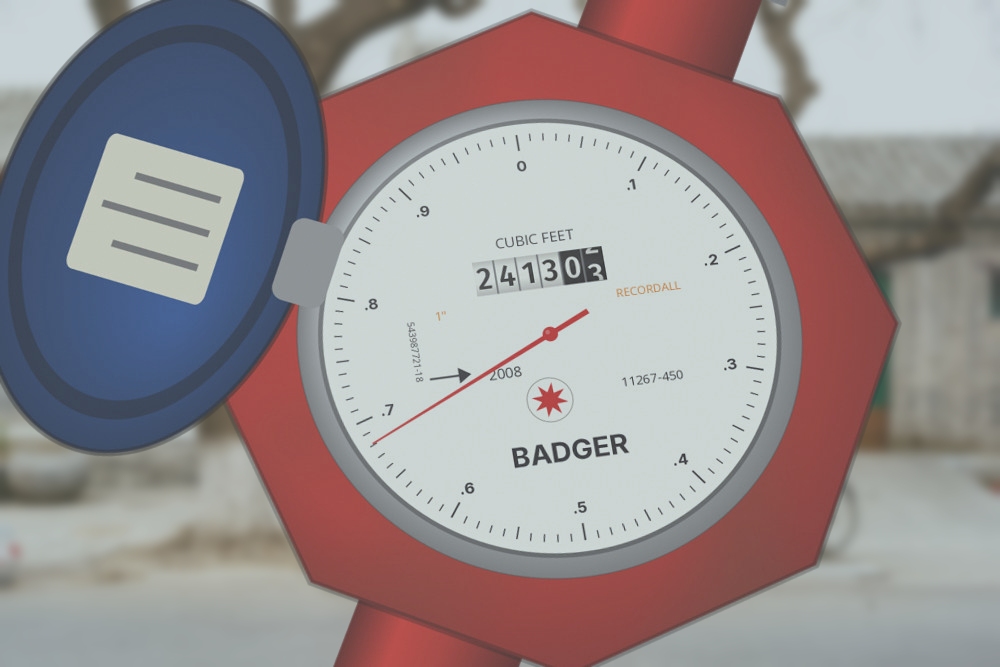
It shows 241302.68 (ft³)
